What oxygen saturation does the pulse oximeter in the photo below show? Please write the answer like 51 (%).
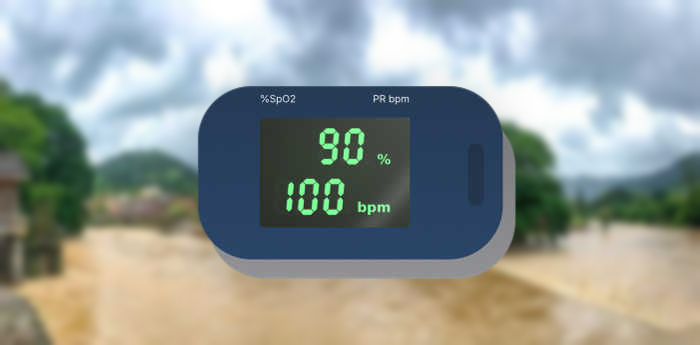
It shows 90 (%)
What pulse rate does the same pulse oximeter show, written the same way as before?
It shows 100 (bpm)
